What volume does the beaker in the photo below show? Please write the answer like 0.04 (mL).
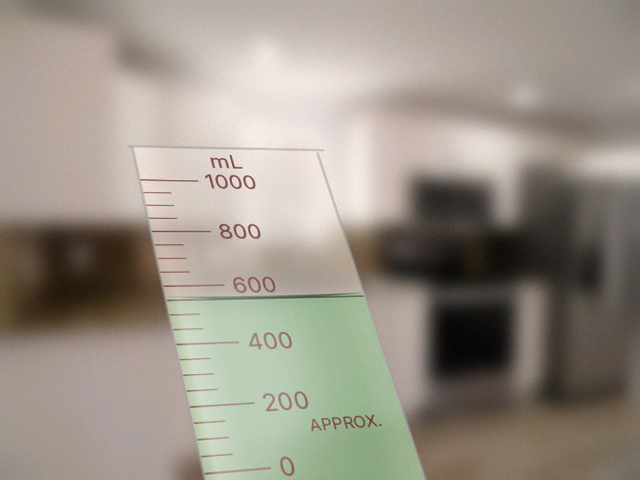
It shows 550 (mL)
